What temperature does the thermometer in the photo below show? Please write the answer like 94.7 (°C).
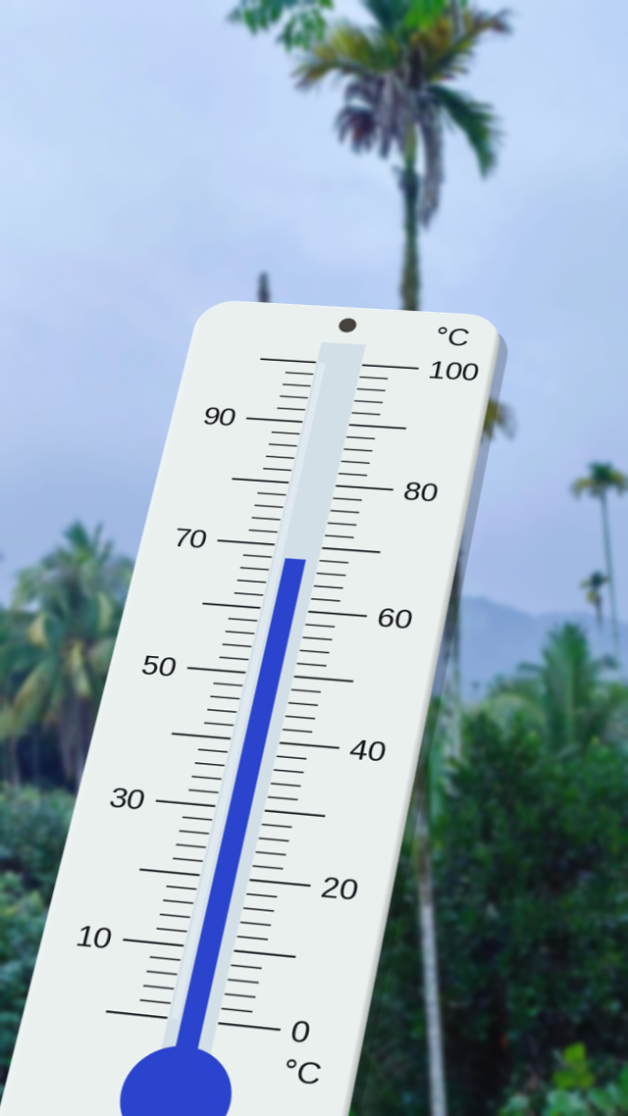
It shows 68 (°C)
